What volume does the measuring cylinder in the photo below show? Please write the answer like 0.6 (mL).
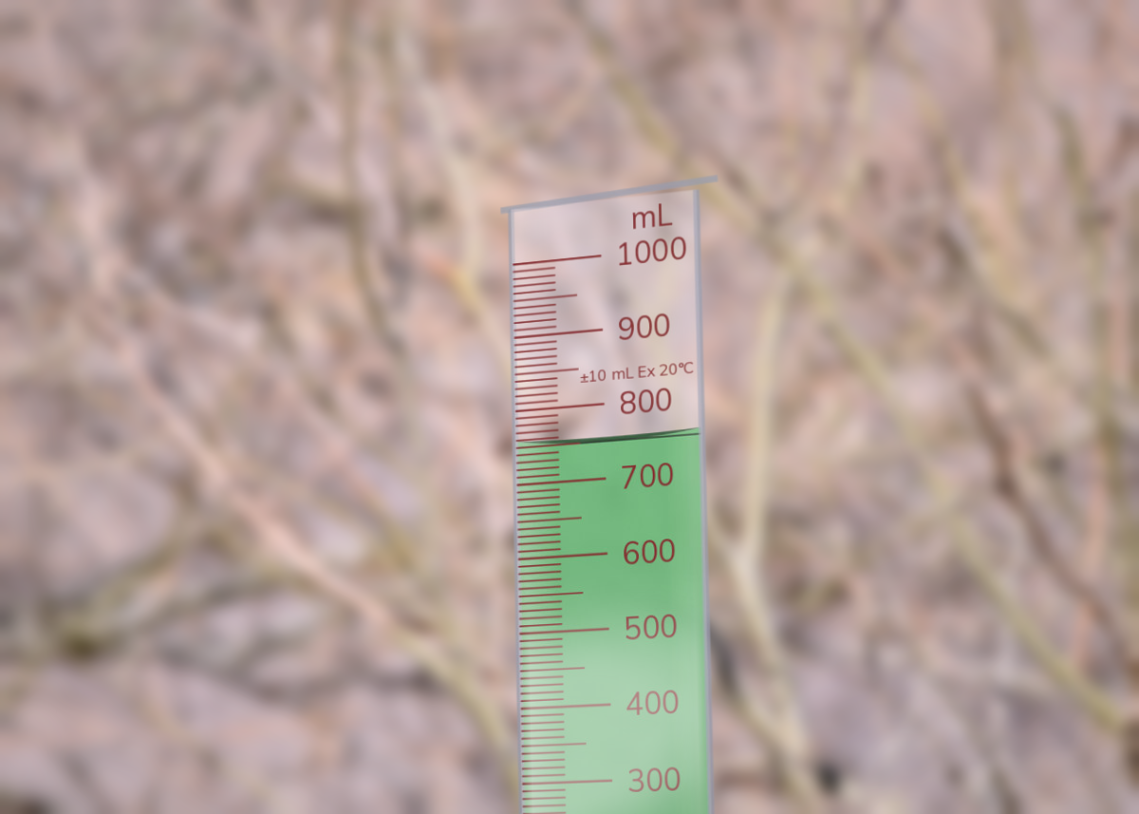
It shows 750 (mL)
